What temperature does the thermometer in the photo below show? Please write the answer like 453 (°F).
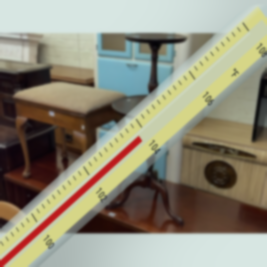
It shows 103.8 (°F)
